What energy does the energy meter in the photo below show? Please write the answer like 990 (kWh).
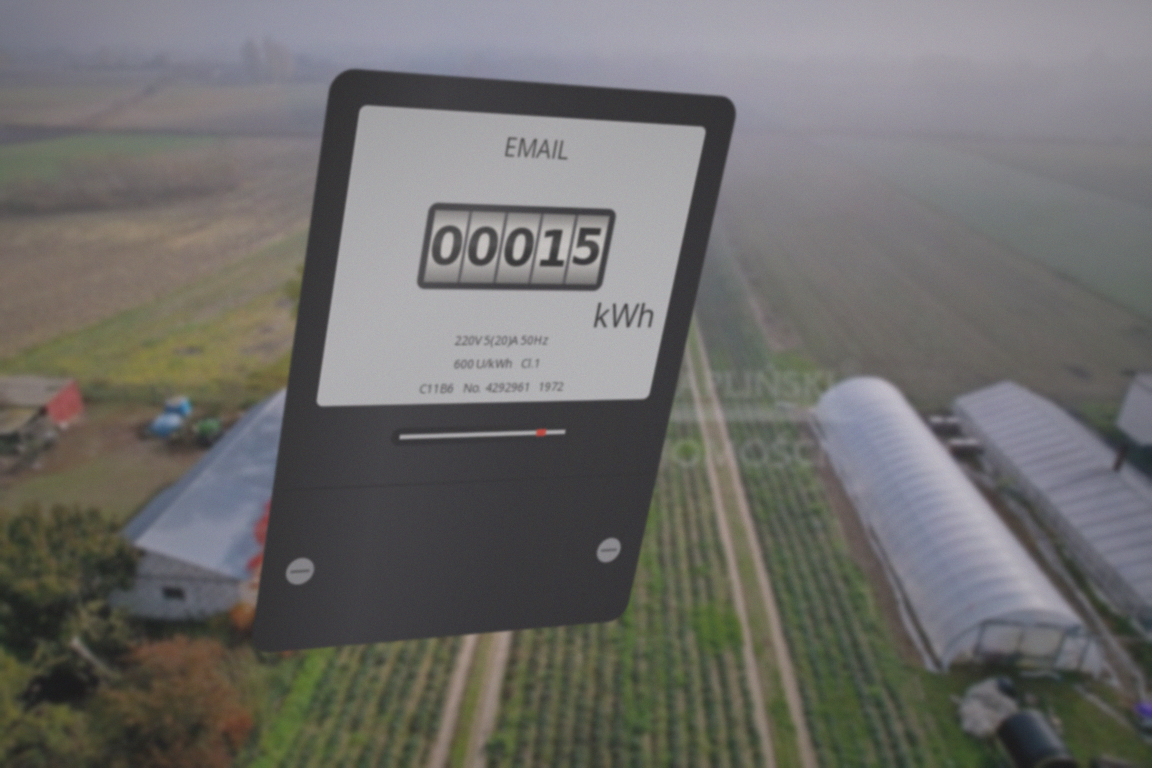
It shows 15 (kWh)
